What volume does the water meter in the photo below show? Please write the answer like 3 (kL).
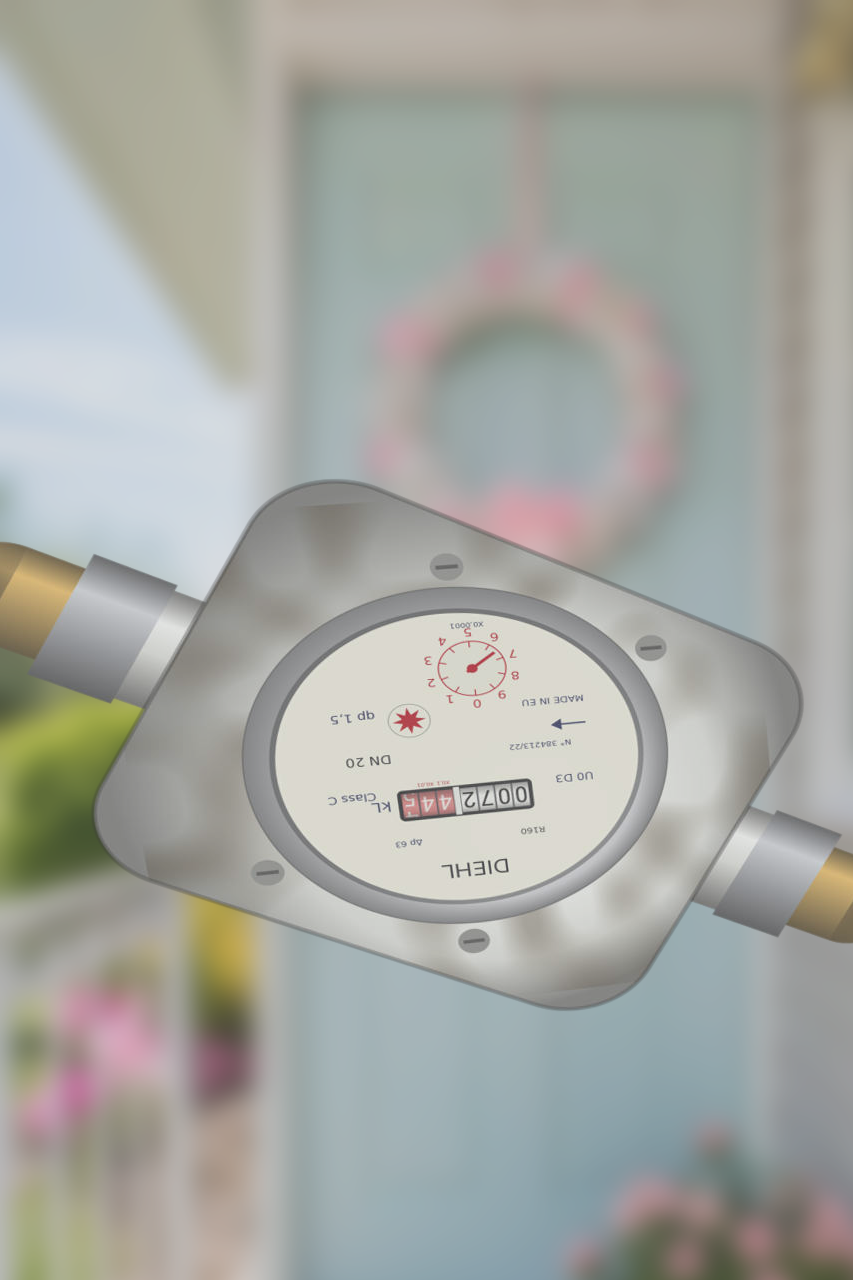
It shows 72.4446 (kL)
